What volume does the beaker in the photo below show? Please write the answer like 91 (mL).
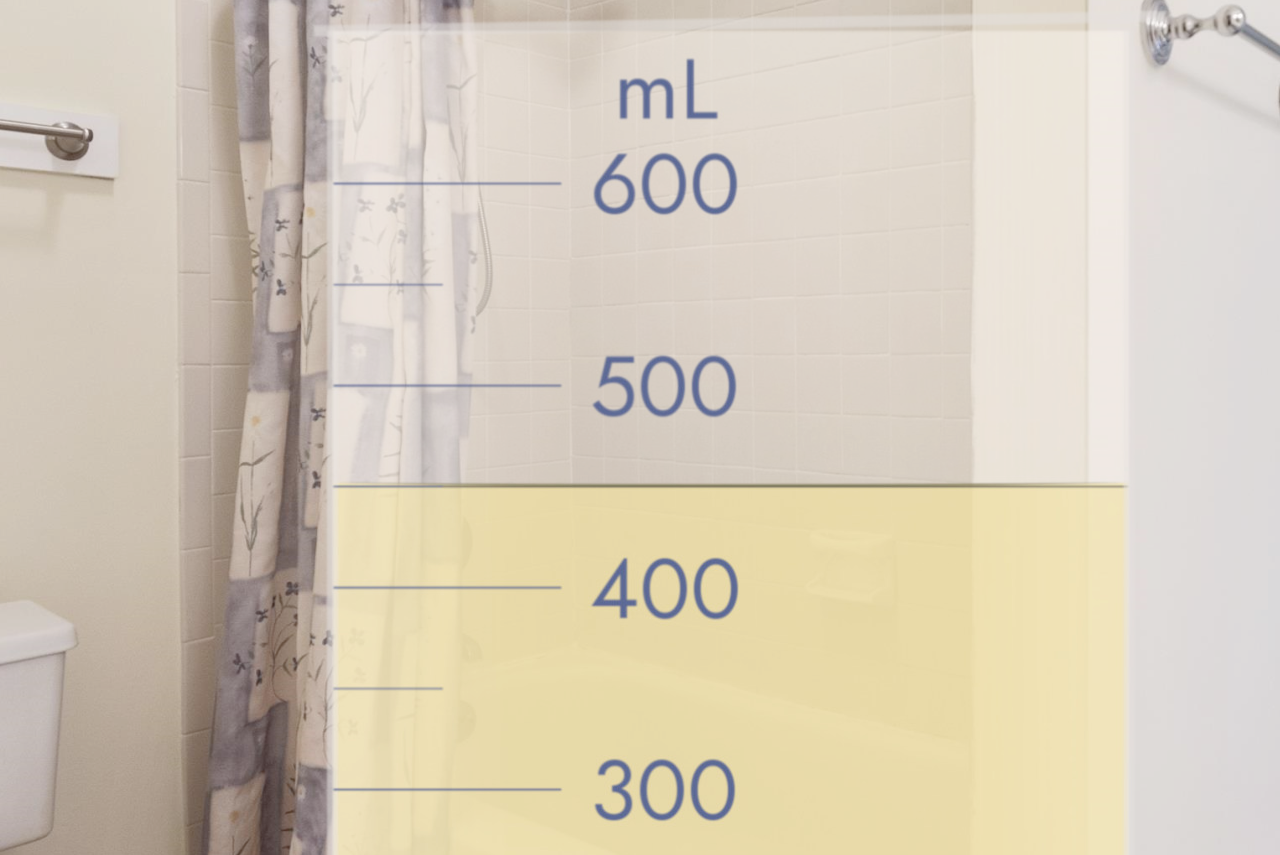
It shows 450 (mL)
